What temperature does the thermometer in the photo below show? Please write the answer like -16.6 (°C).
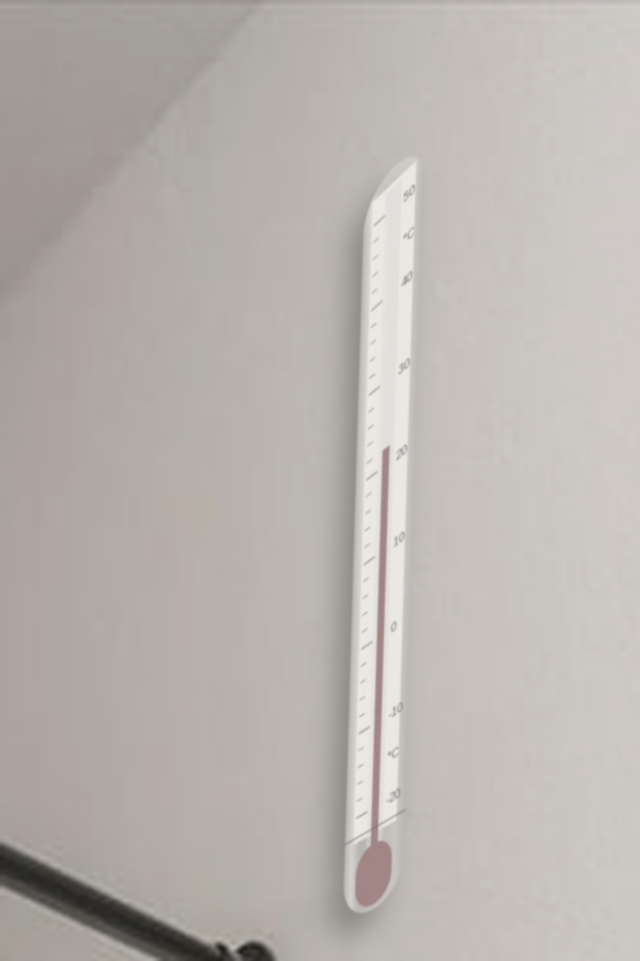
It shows 22 (°C)
